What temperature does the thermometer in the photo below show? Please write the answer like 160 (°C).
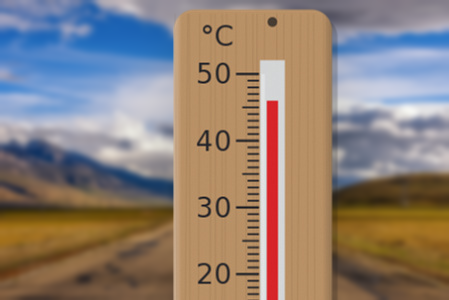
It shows 46 (°C)
